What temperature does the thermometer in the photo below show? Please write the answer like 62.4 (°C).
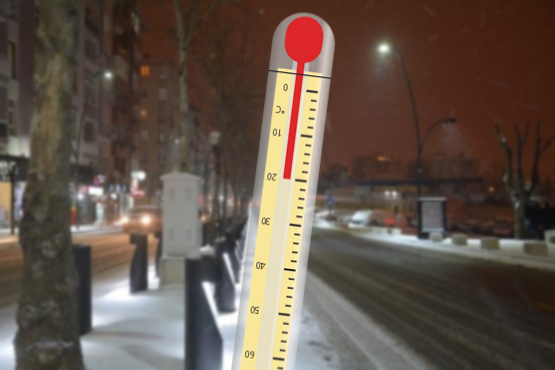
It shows 20 (°C)
